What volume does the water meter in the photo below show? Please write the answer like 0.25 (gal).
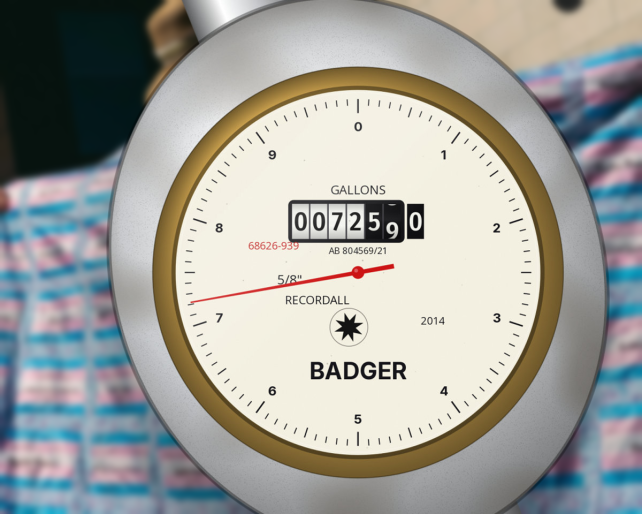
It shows 72587.2 (gal)
